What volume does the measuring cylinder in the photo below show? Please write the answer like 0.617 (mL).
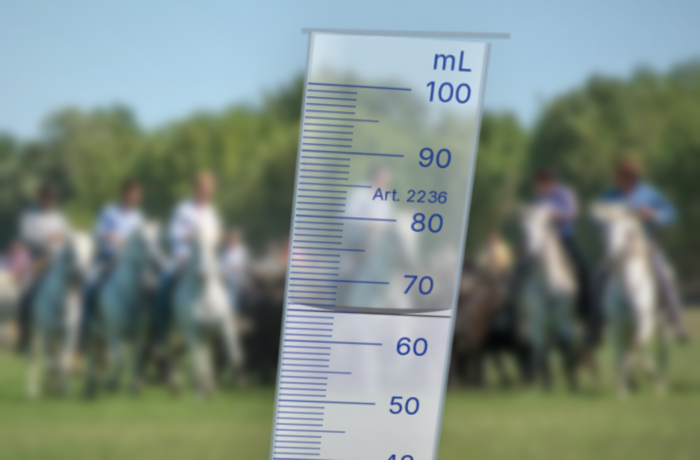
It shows 65 (mL)
